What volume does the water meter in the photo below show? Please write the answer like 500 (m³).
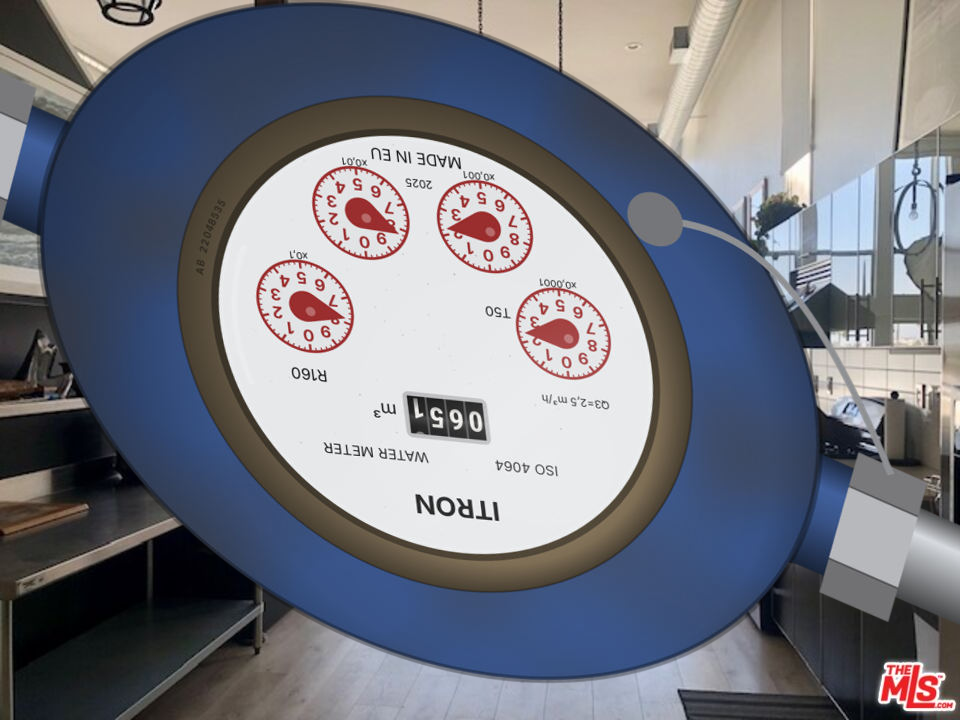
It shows 650.7822 (m³)
